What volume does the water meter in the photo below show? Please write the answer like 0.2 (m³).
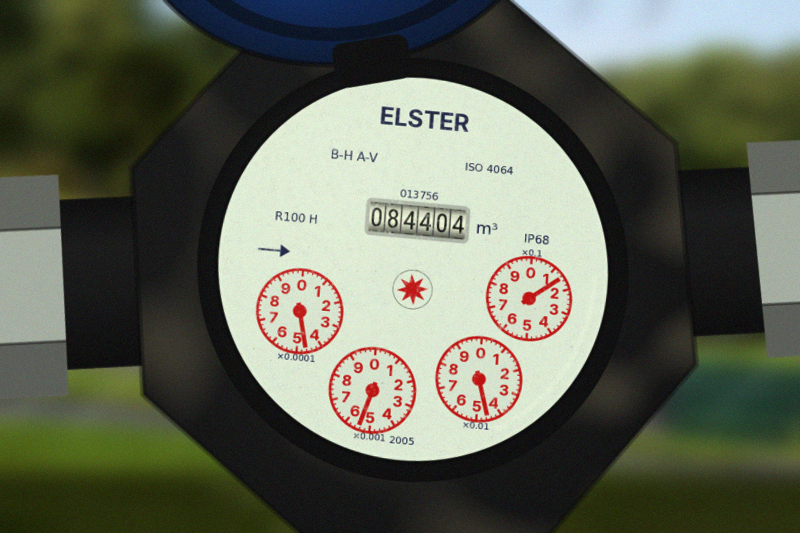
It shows 84404.1454 (m³)
